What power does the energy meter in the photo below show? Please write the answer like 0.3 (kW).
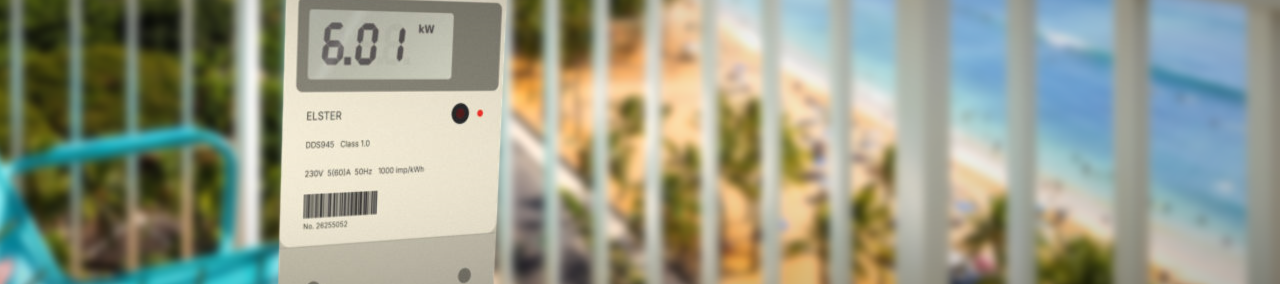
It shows 6.01 (kW)
